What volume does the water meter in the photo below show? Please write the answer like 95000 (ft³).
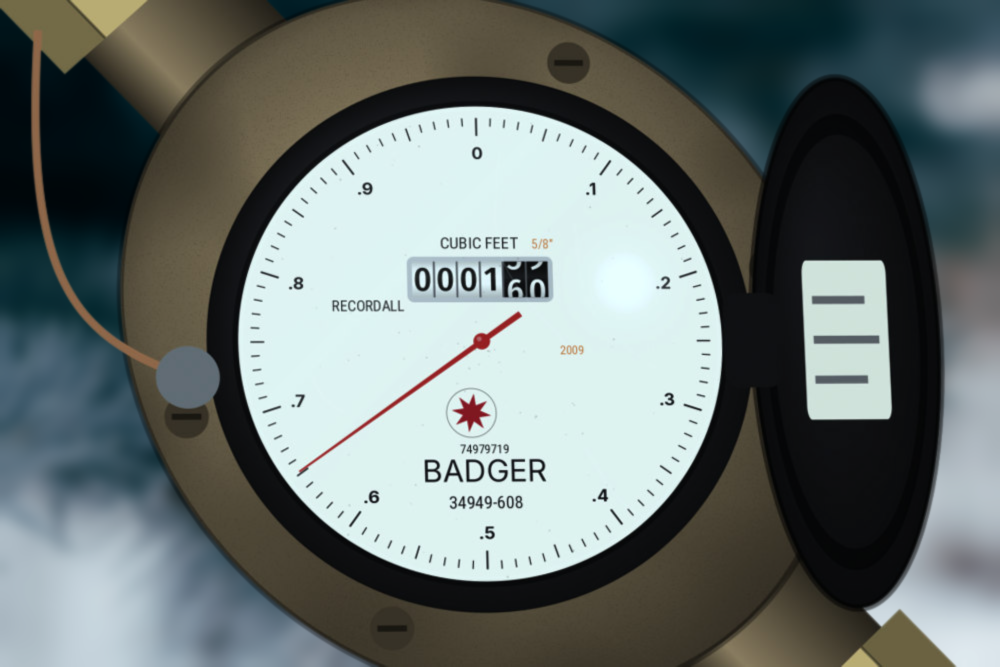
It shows 159.65 (ft³)
